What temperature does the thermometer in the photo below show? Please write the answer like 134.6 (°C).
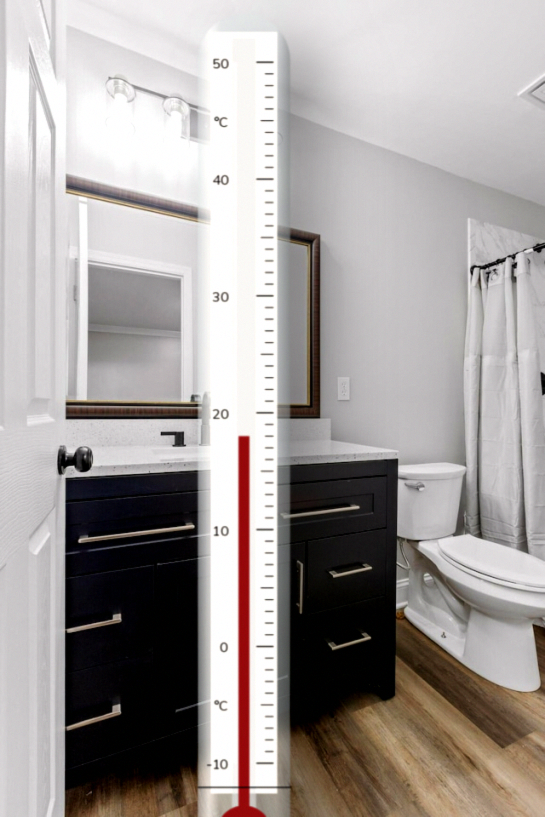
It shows 18 (°C)
